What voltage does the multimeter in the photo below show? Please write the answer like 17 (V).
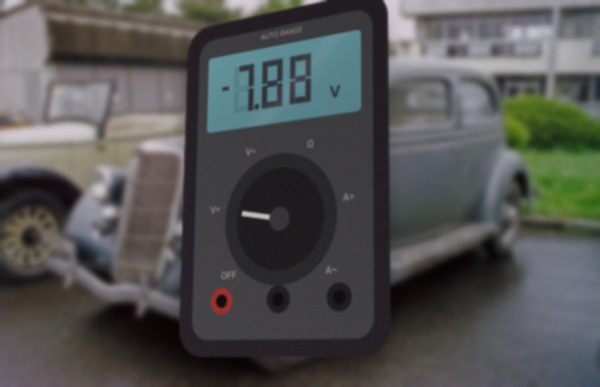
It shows -7.88 (V)
